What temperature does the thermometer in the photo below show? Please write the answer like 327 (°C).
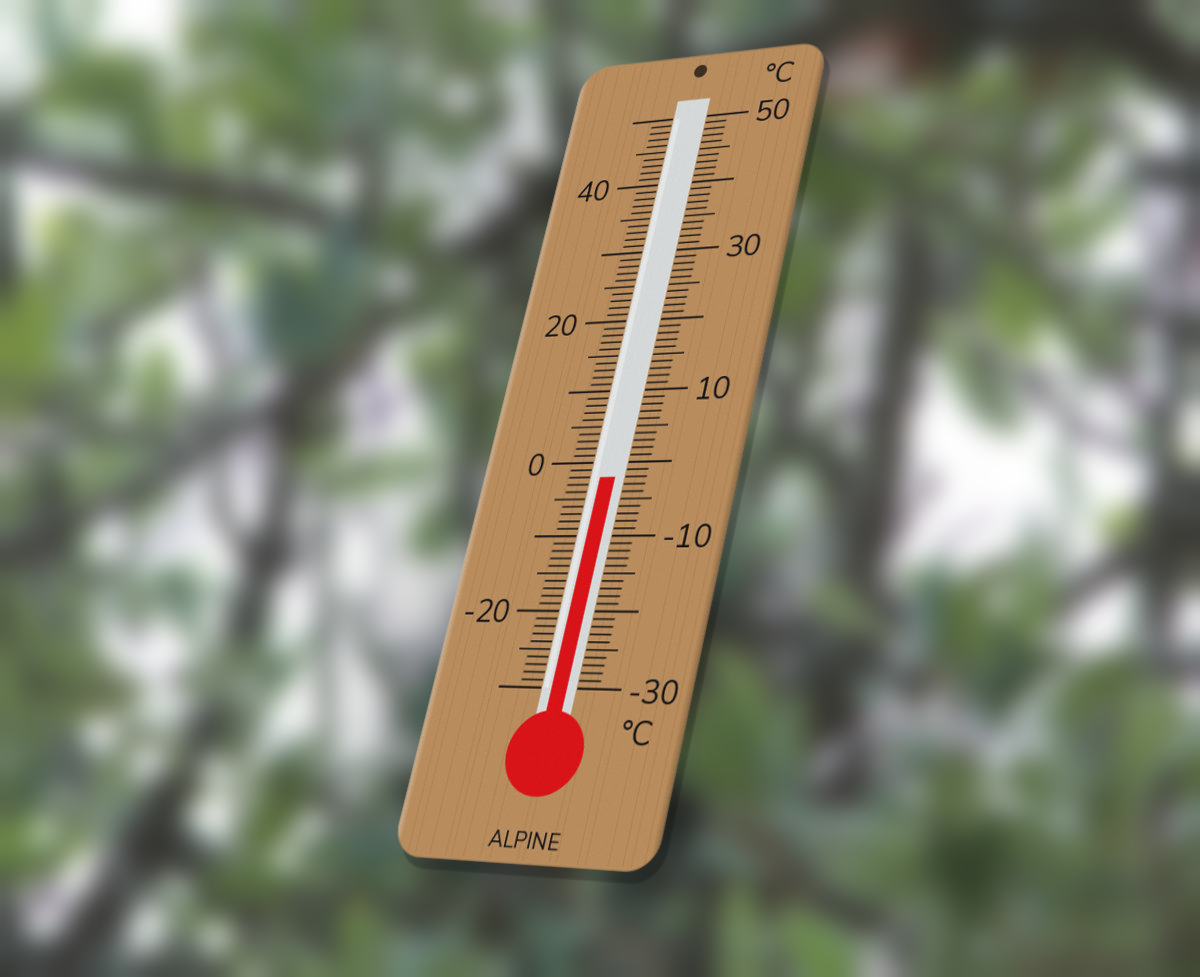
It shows -2 (°C)
